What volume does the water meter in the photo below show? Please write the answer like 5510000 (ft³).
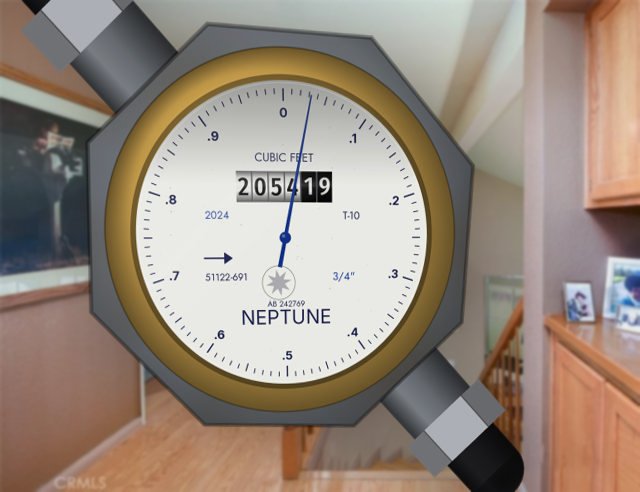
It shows 205419.03 (ft³)
